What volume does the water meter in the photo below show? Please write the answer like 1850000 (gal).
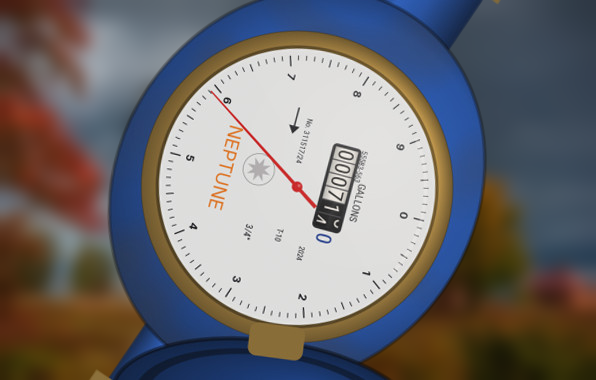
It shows 7135.9 (gal)
